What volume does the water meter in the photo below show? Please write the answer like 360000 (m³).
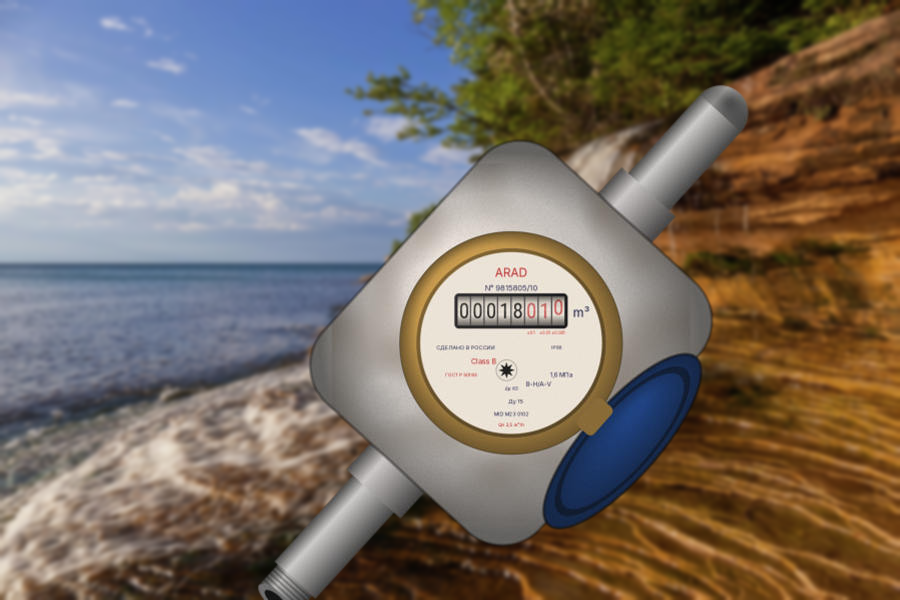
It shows 18.010 (m³)
